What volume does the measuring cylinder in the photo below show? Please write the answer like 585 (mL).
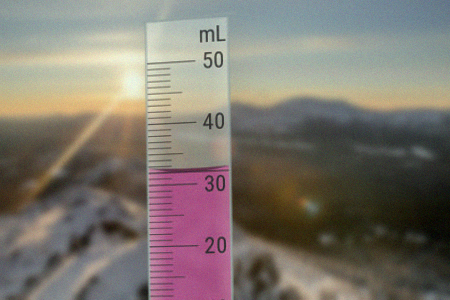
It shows 32 (mL)
